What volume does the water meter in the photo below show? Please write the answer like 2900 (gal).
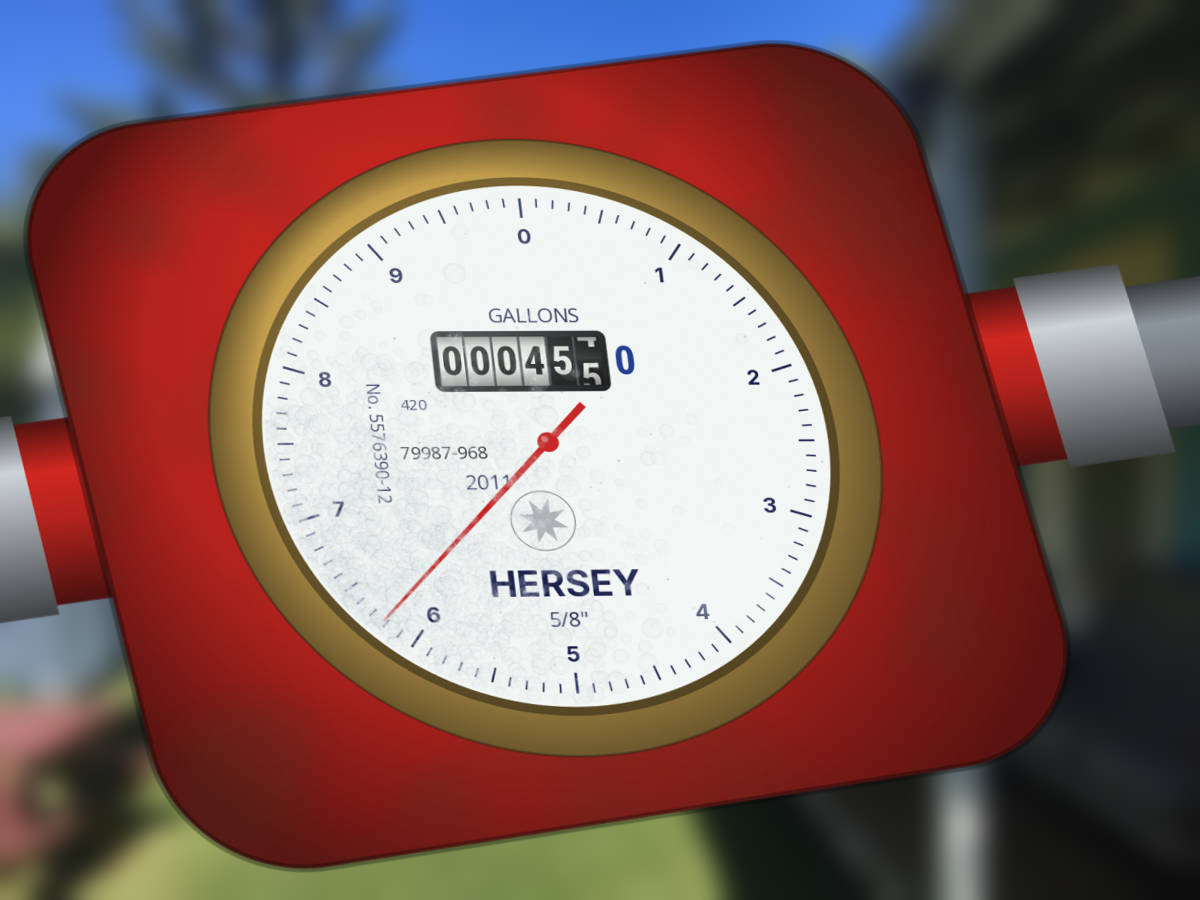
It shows 4546.2 (gal)
